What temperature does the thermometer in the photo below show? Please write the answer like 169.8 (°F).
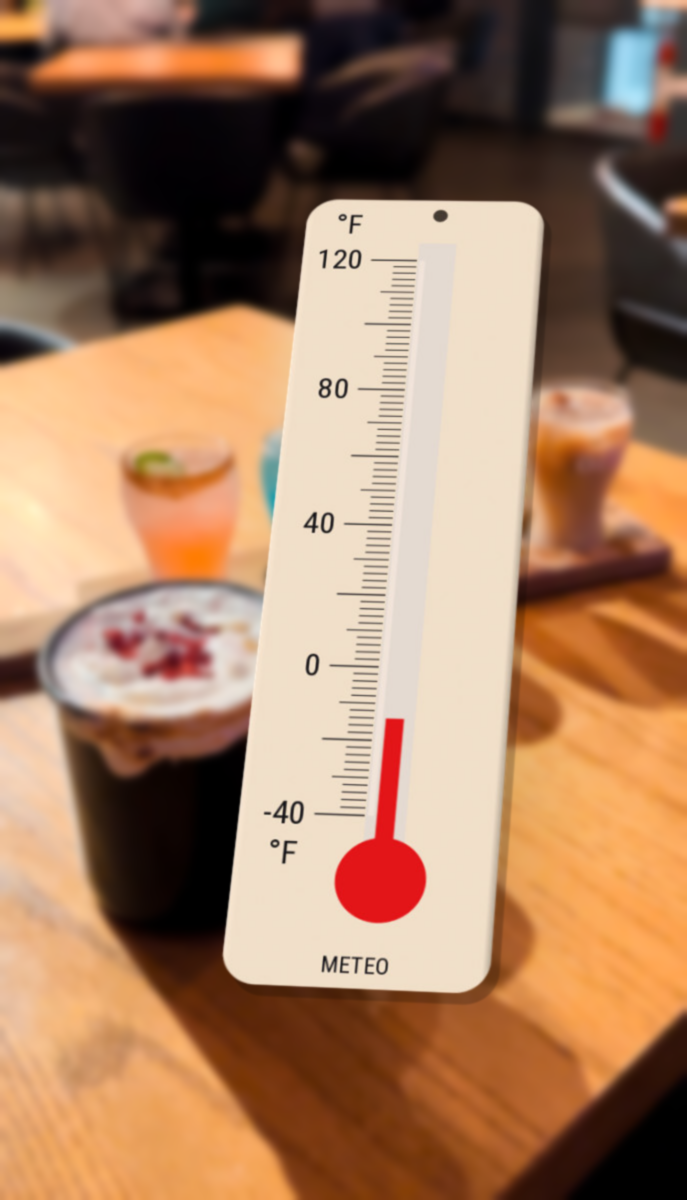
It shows -14 (°F)
